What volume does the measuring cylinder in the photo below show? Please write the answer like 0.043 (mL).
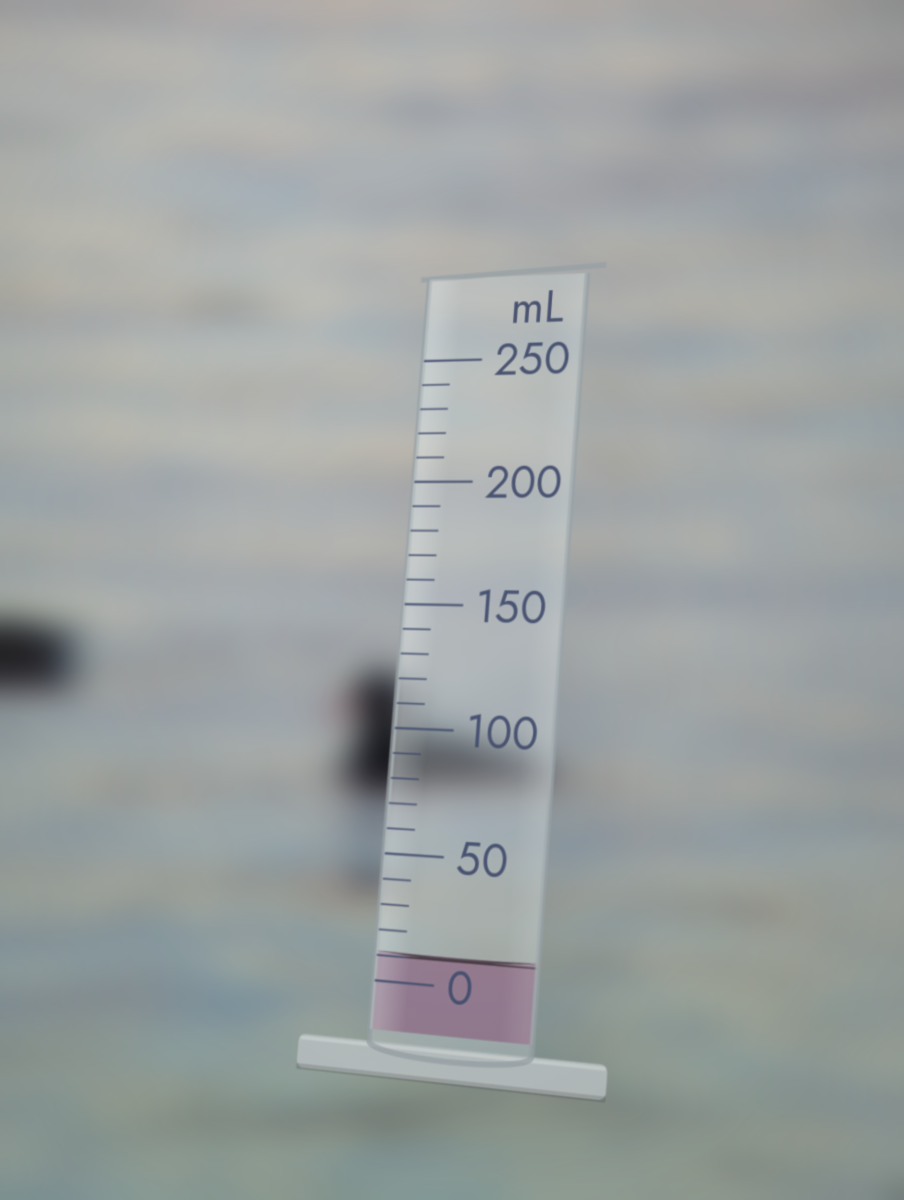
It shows 10 (mL)
